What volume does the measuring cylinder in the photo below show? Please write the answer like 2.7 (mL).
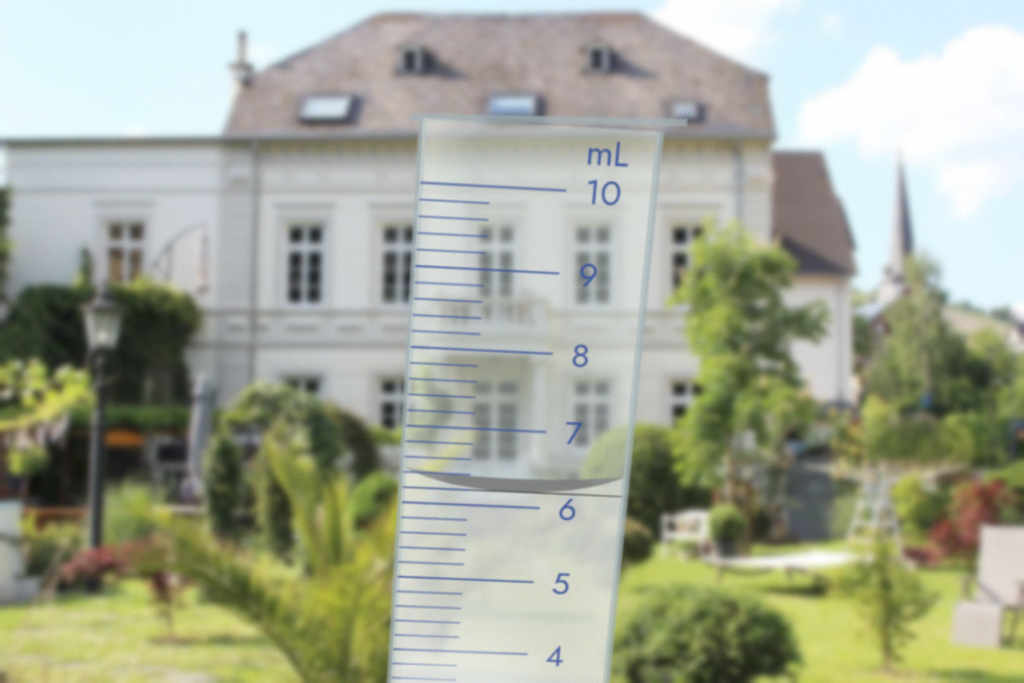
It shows 6.2 (mL)
